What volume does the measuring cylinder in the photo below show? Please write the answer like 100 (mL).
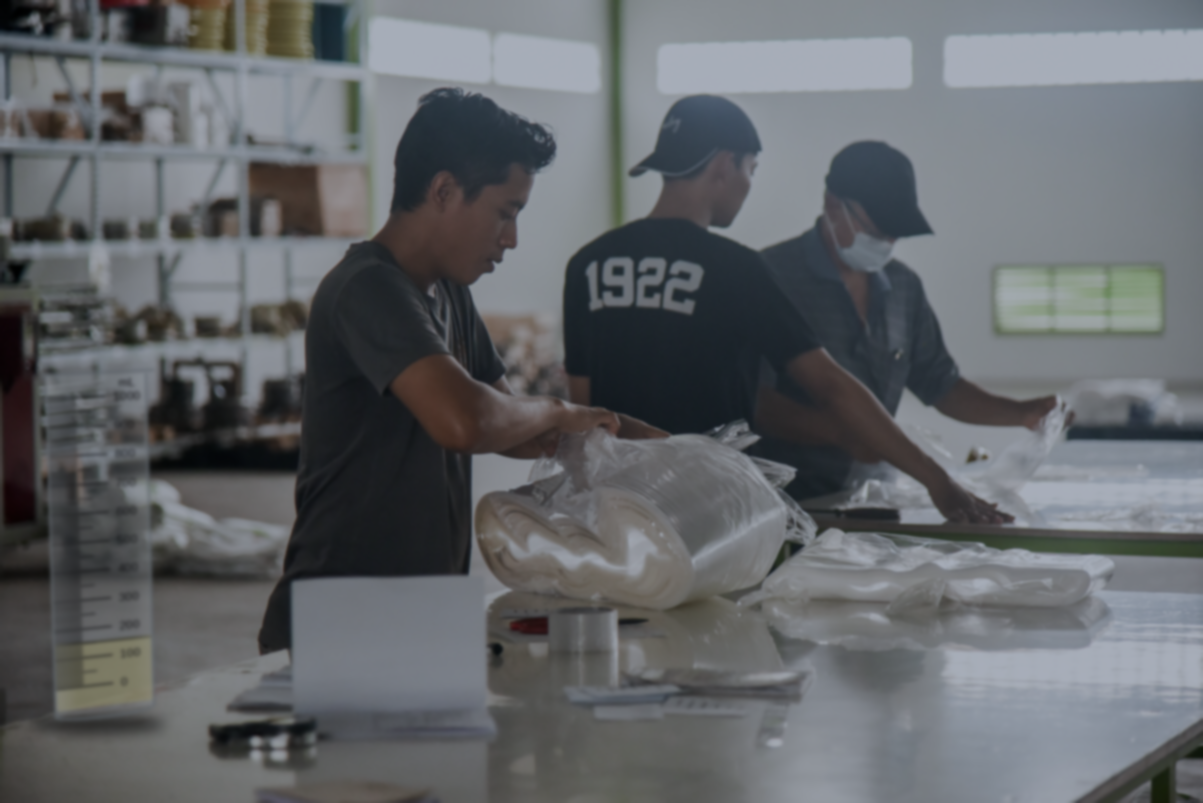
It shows 150 (mL)
